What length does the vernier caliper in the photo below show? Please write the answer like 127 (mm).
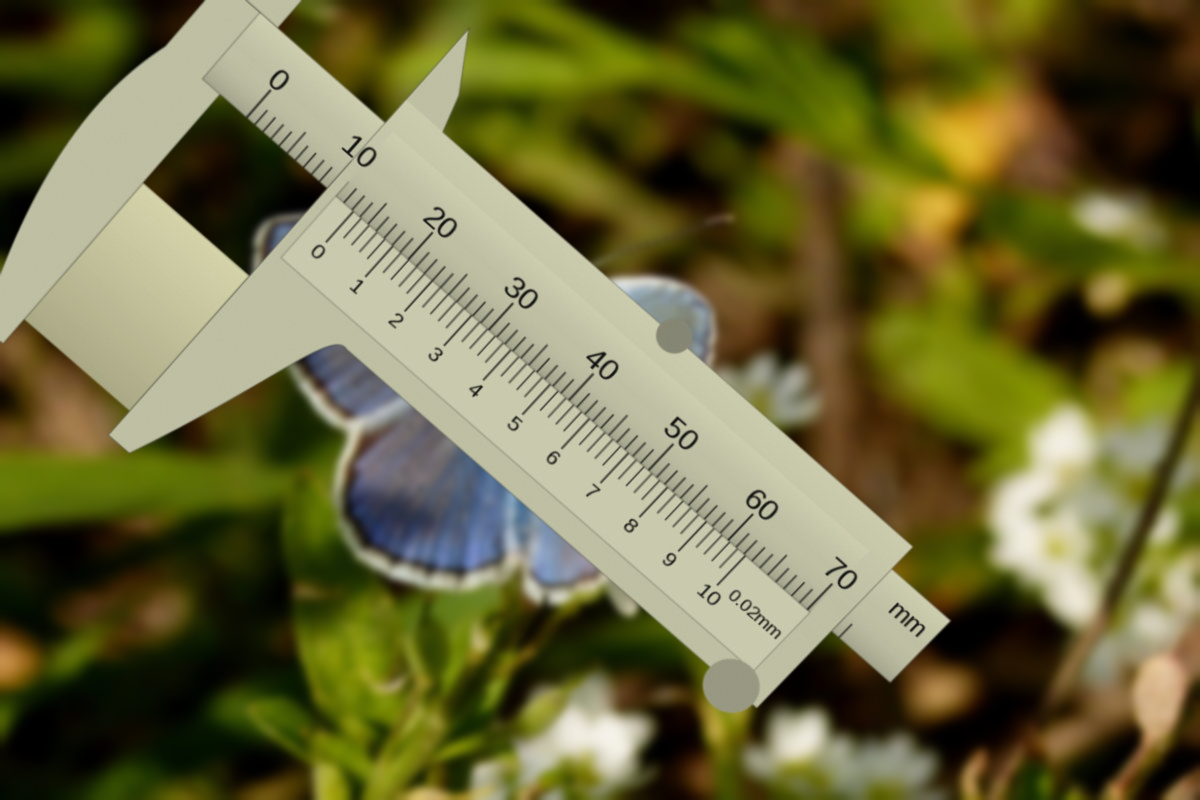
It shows 13.2 (mm)
